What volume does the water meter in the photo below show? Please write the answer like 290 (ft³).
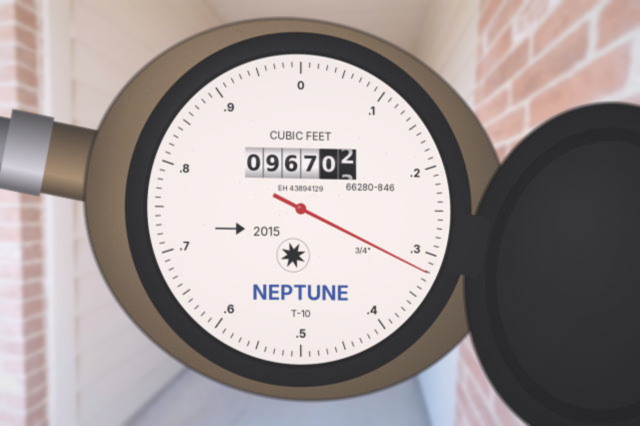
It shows 96702.32 (ft³)
